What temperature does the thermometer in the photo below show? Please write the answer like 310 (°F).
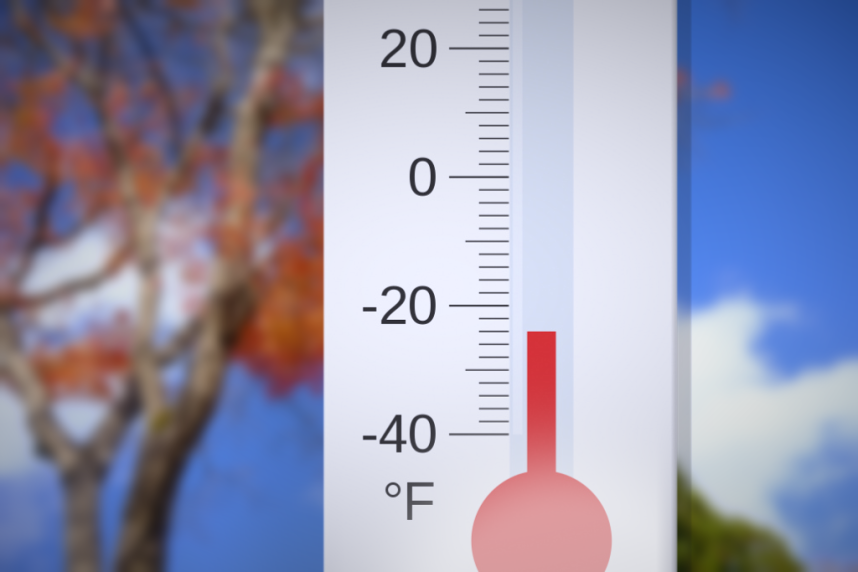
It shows -24 (°F)
